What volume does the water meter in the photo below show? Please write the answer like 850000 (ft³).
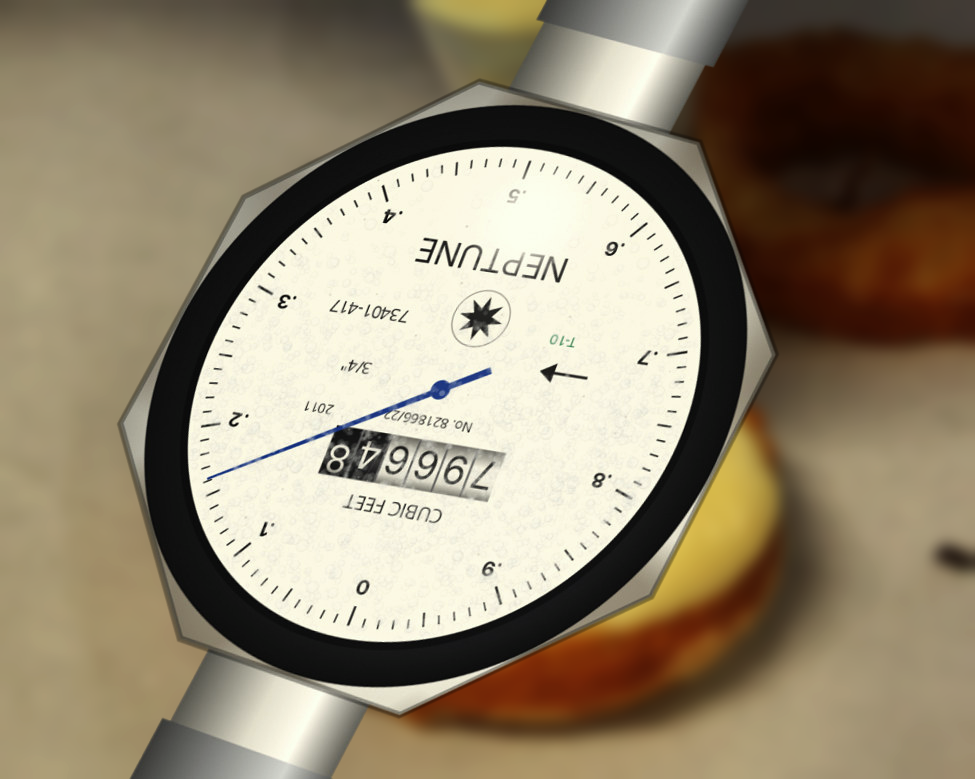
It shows 796648.16 (ft³)
